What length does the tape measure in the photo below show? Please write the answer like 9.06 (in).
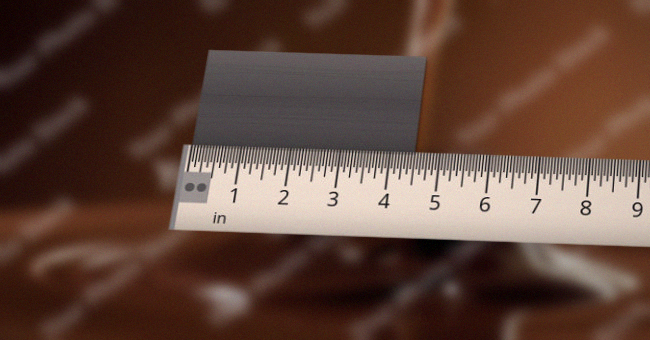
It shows 4.5 (in)
